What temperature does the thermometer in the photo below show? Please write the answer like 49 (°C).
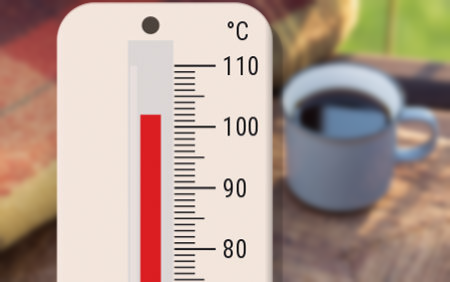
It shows 102 (°C)
